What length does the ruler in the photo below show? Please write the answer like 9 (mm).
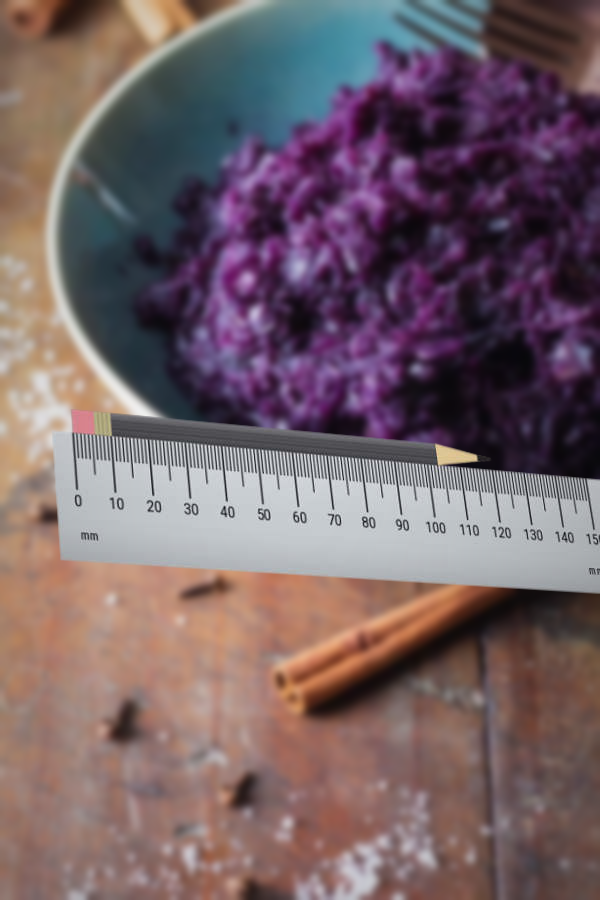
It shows 120 (mm)
